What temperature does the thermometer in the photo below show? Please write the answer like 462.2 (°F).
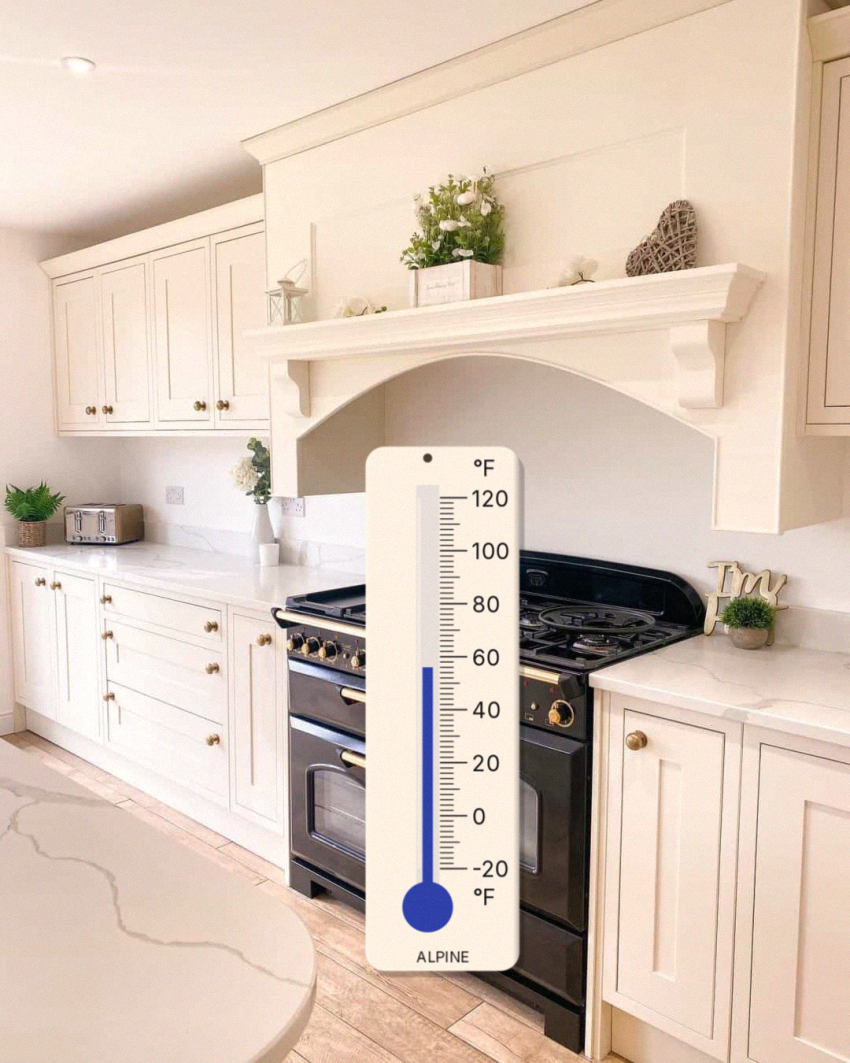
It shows 56 (°F)
